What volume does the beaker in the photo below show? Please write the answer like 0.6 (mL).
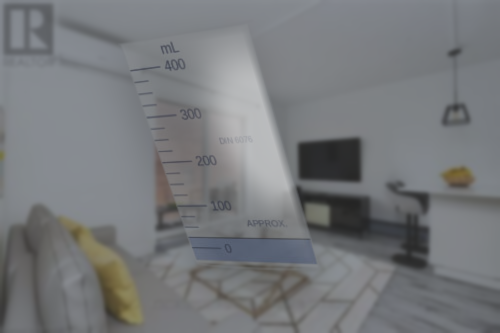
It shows 25 (mL)
